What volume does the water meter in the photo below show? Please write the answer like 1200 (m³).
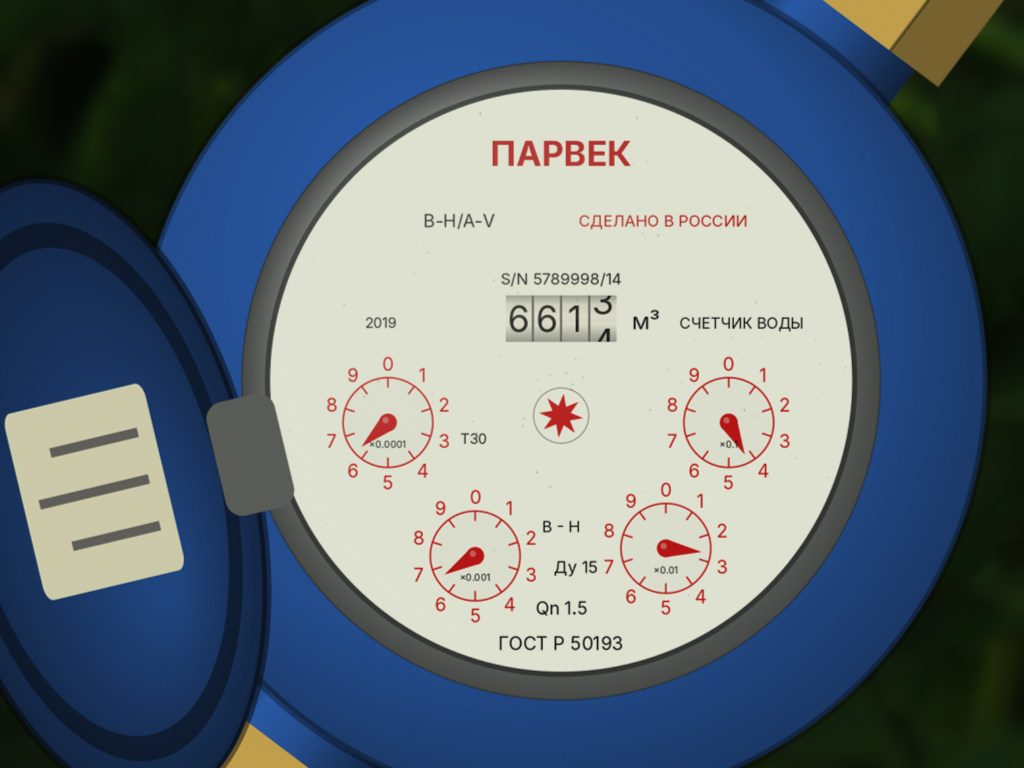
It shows 6613.4266 (m³)
